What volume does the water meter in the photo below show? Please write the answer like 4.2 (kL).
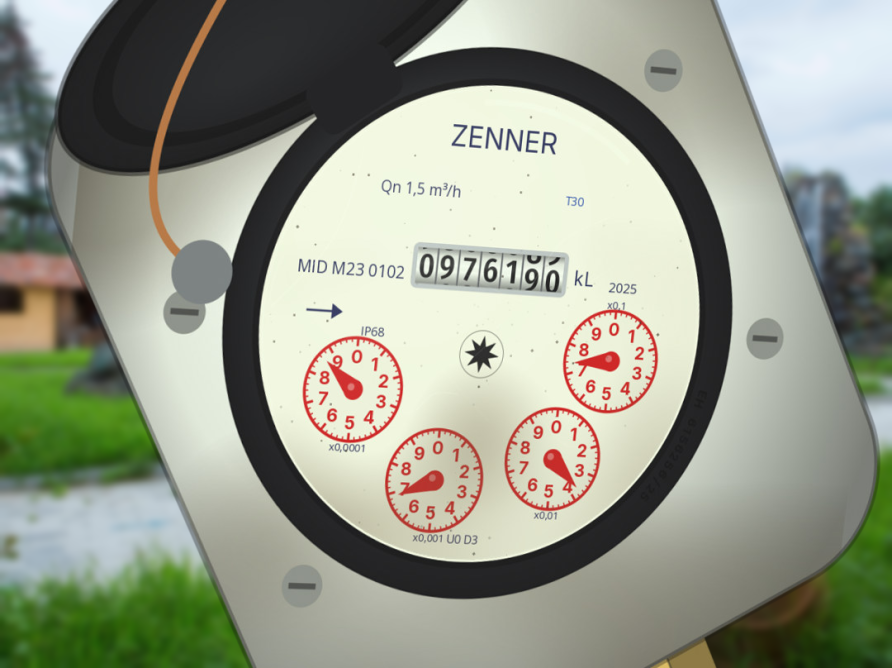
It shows 976189.7368 (kL)
